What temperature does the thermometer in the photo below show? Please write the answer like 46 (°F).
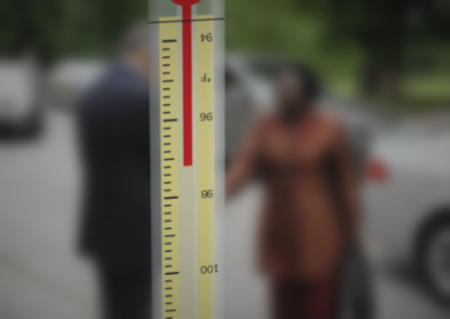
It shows 97.2 (°F)
